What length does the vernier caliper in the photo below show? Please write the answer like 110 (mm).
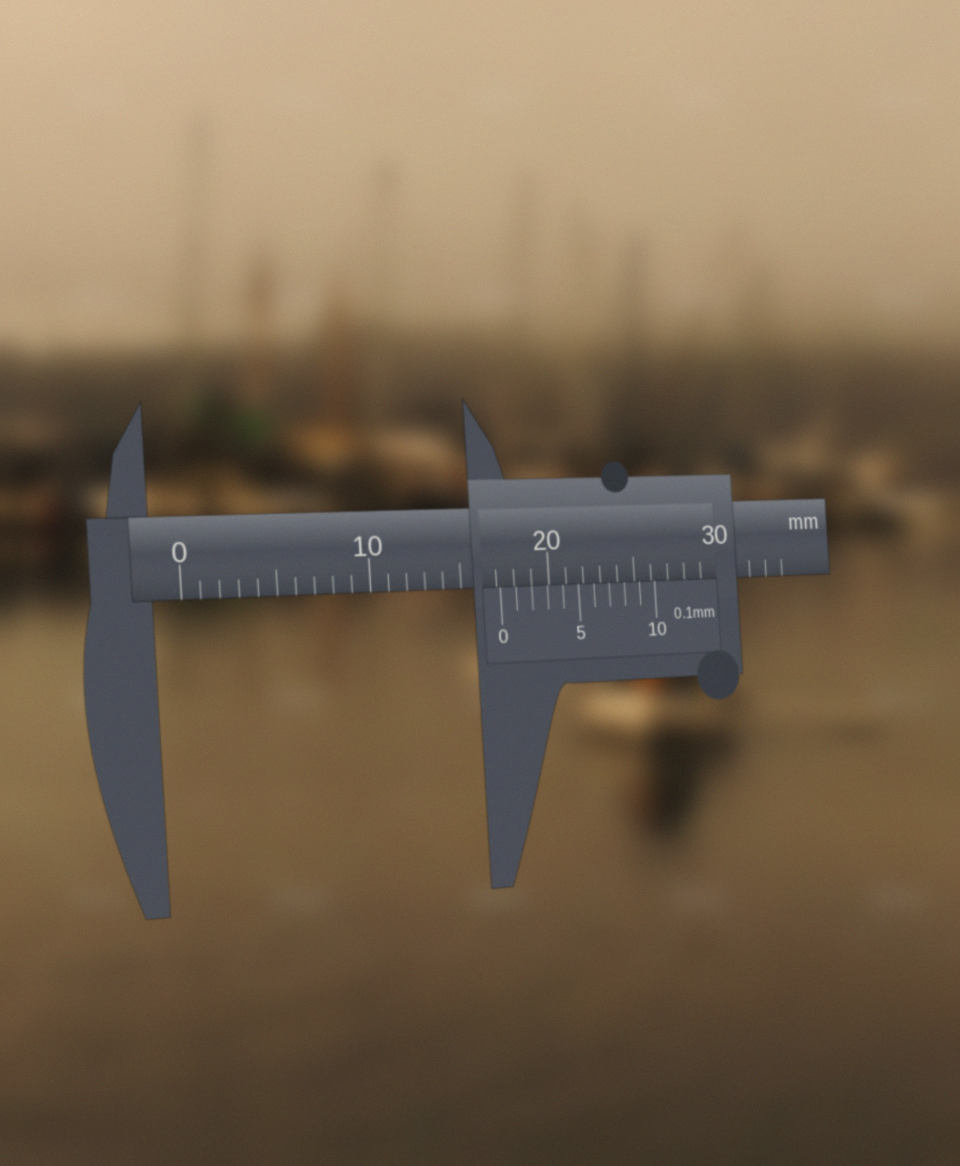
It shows 17.2 (mm)
